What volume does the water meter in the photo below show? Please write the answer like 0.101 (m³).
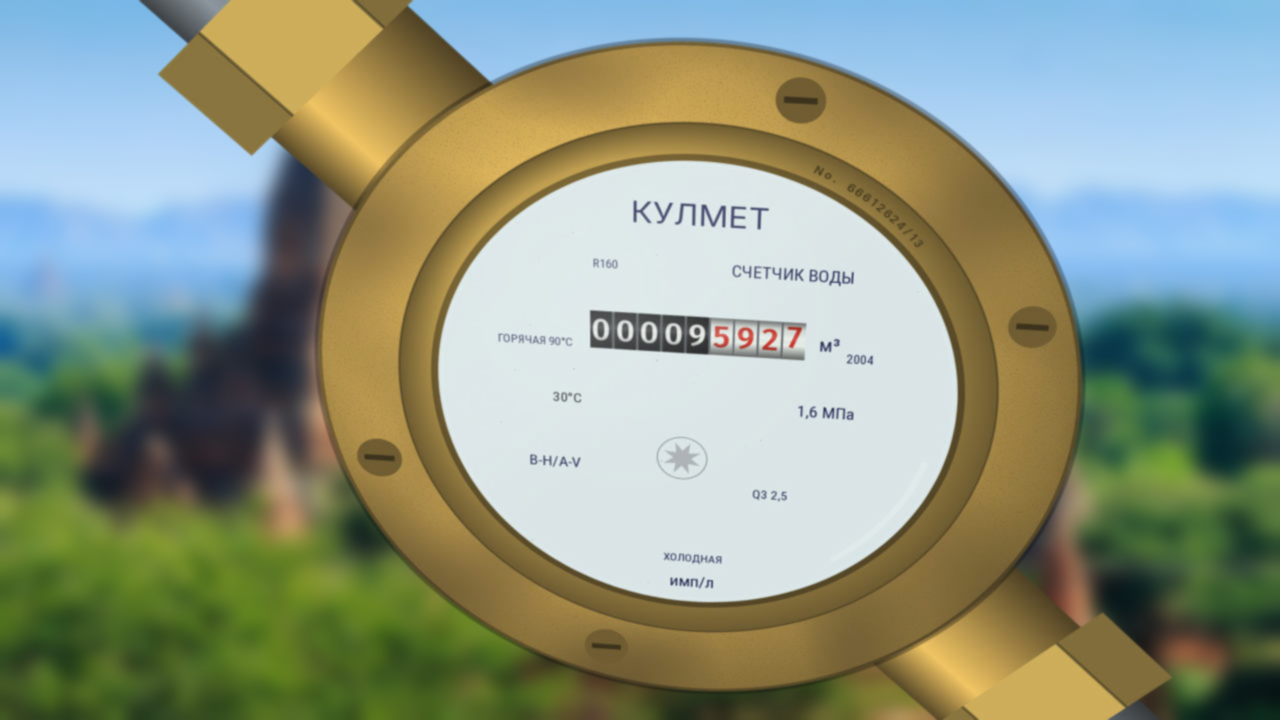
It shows 9.5927 (m³)
